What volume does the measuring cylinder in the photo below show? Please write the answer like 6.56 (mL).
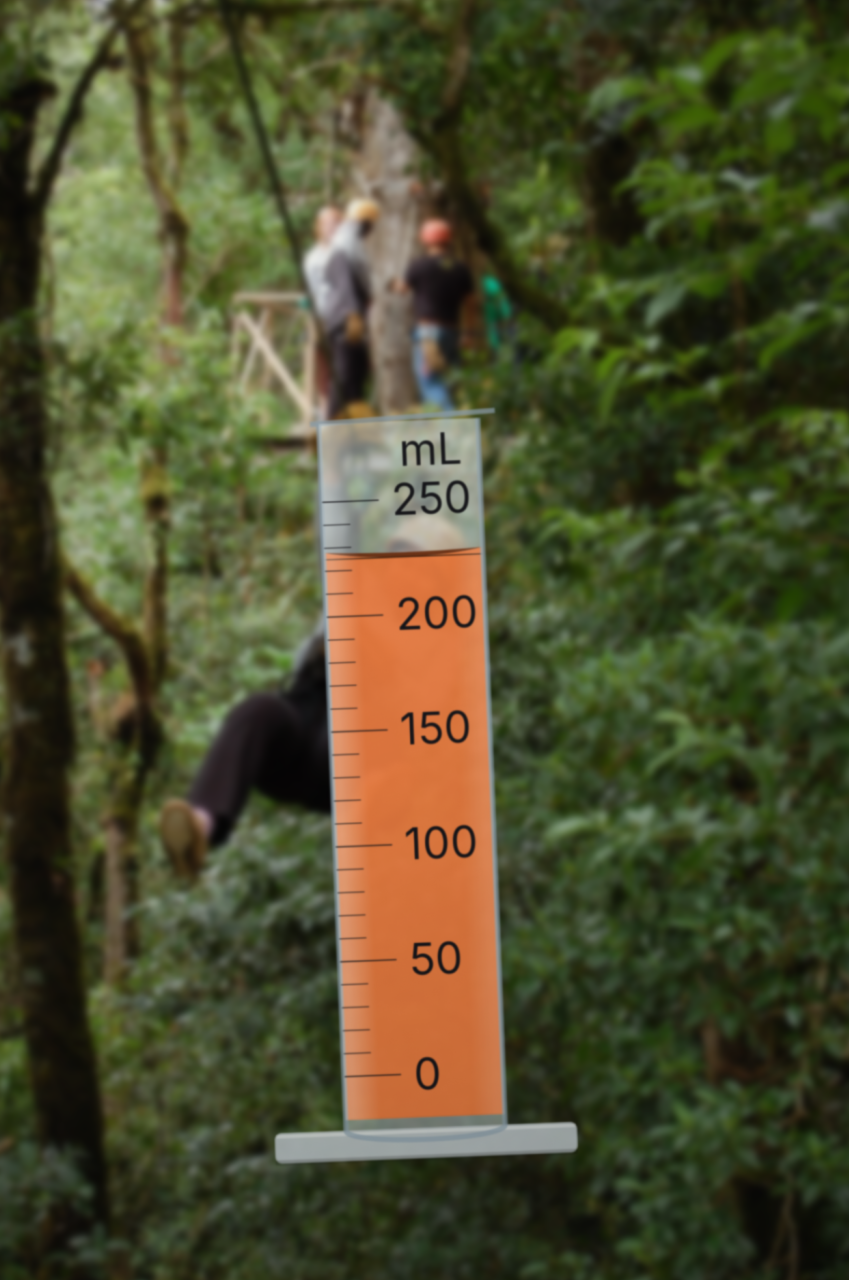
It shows 225 (mL)
